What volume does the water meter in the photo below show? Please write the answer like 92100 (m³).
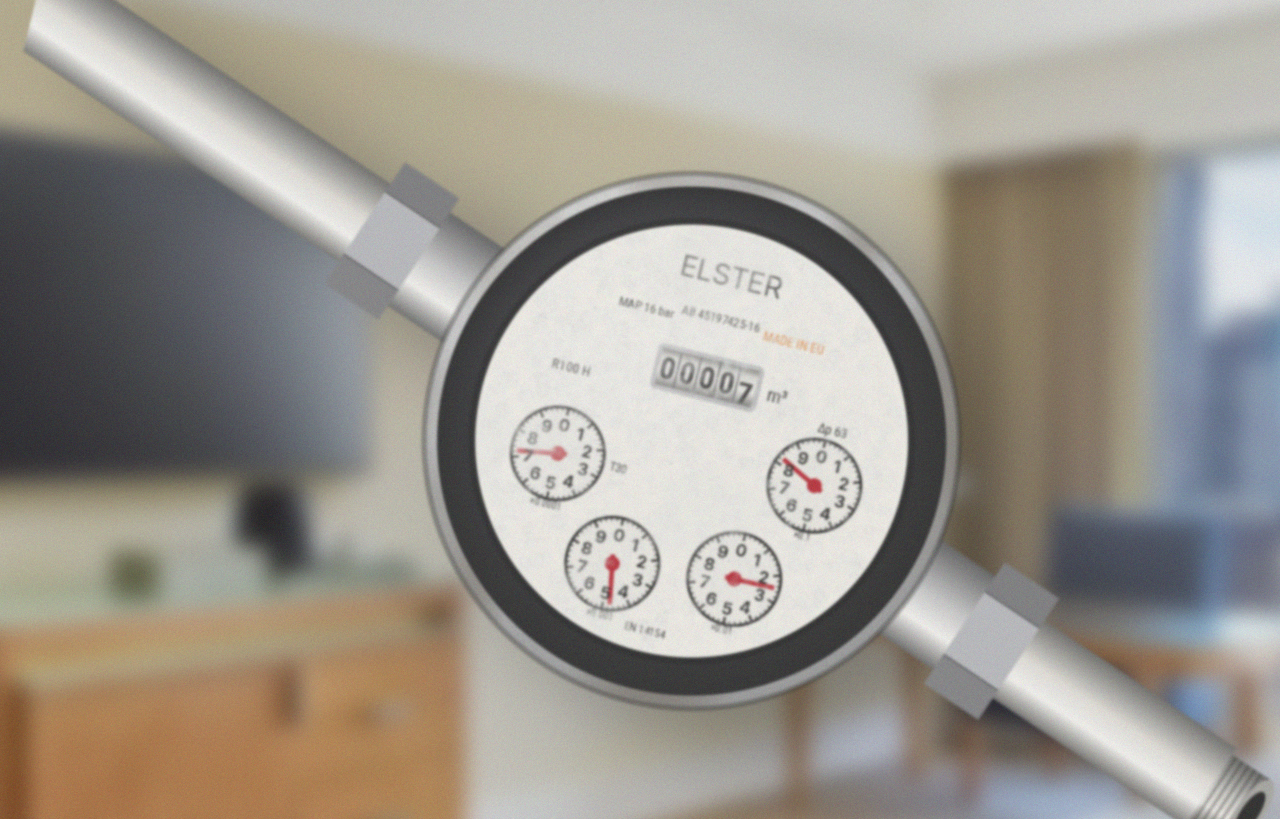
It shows 6.8247 (m³)
